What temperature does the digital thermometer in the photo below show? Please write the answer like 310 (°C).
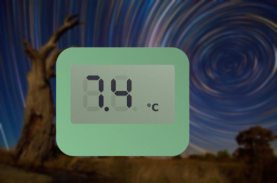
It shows 7.4 (°C)
